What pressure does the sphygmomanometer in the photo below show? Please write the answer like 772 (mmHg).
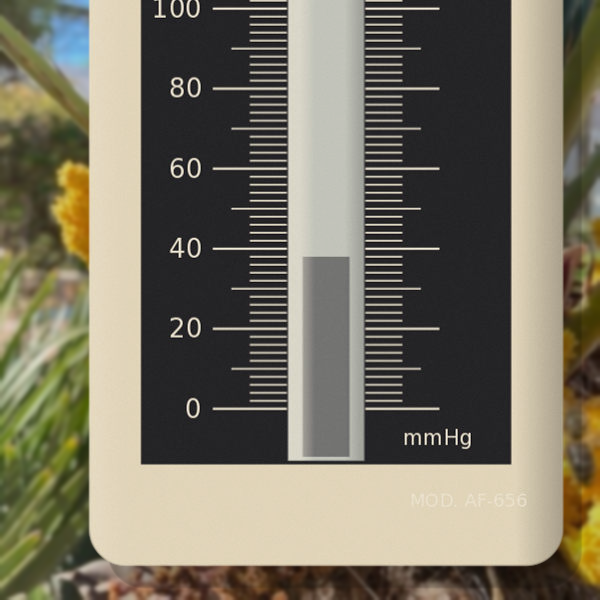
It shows 38 (mmHg)
